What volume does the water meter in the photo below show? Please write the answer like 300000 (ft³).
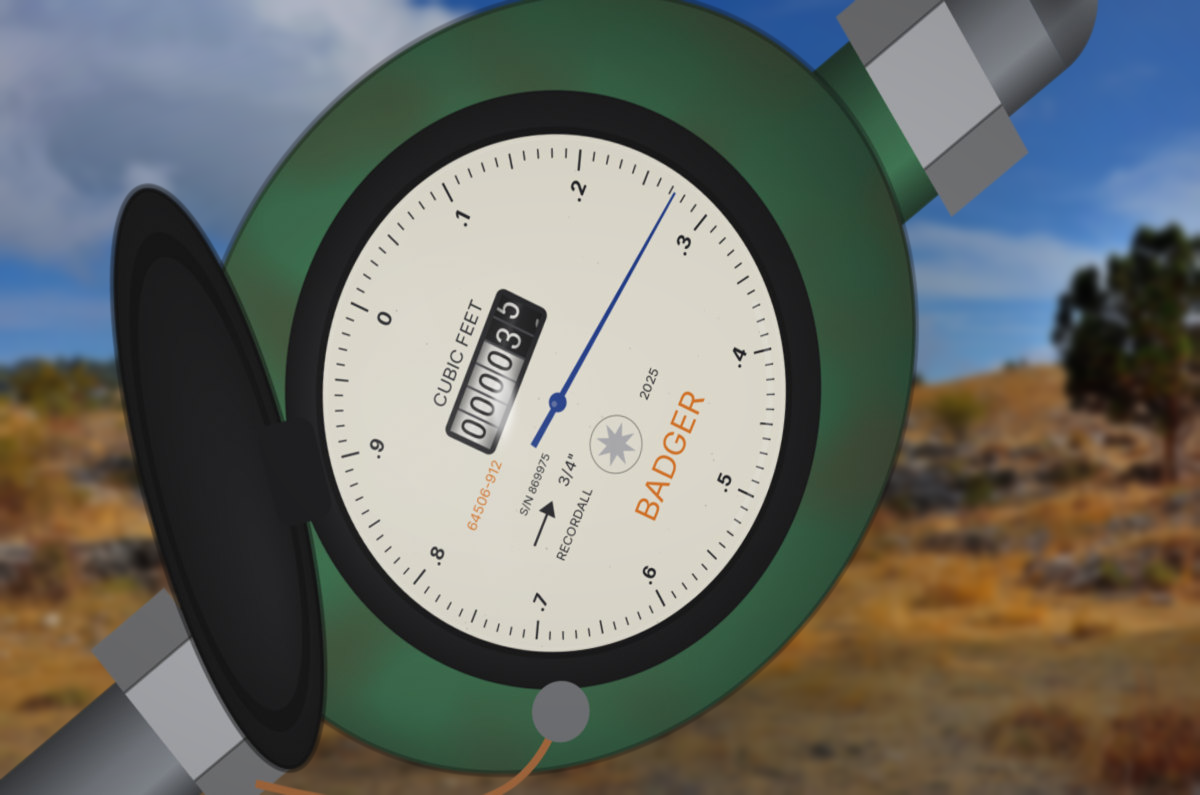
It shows 35.27 (ft³)
